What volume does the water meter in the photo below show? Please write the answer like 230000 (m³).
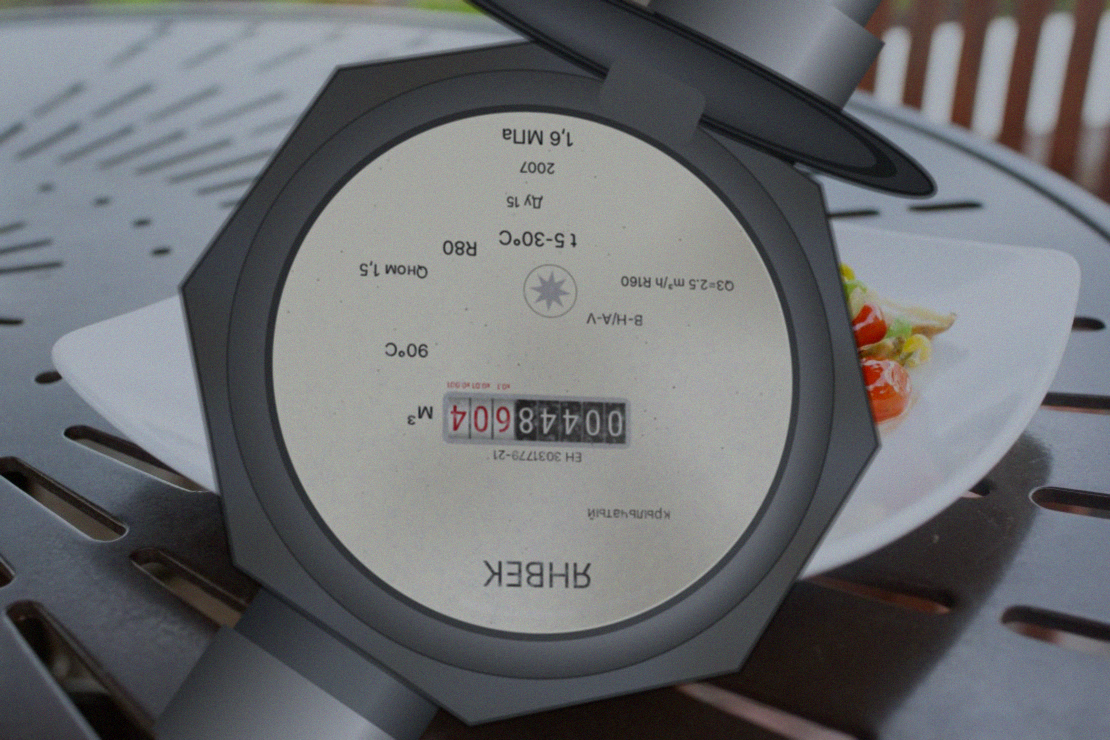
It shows 448.604 (m³)
